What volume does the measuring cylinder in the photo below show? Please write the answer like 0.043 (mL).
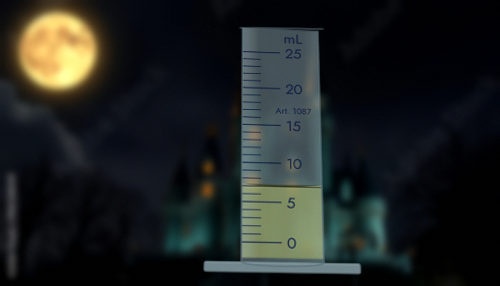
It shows 7 (mL)
